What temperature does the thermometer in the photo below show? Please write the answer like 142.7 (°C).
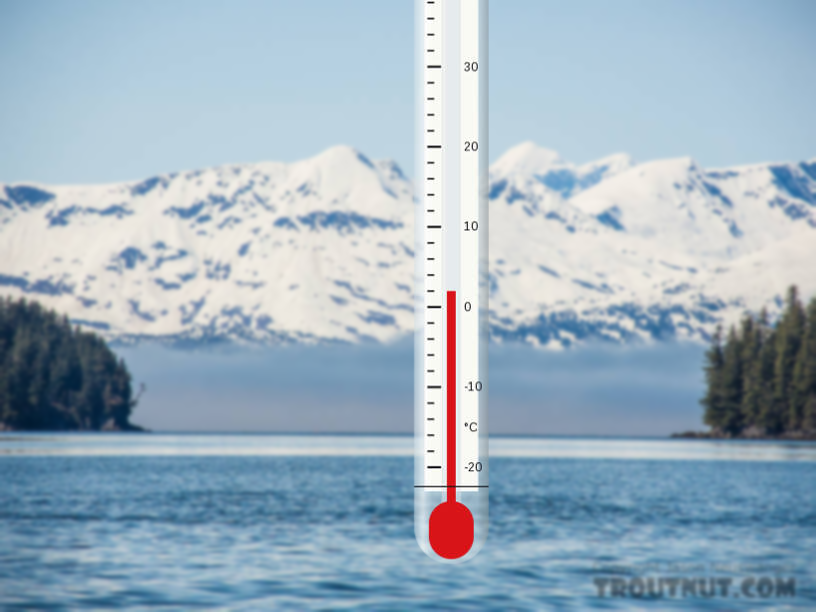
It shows 2 (°C)
